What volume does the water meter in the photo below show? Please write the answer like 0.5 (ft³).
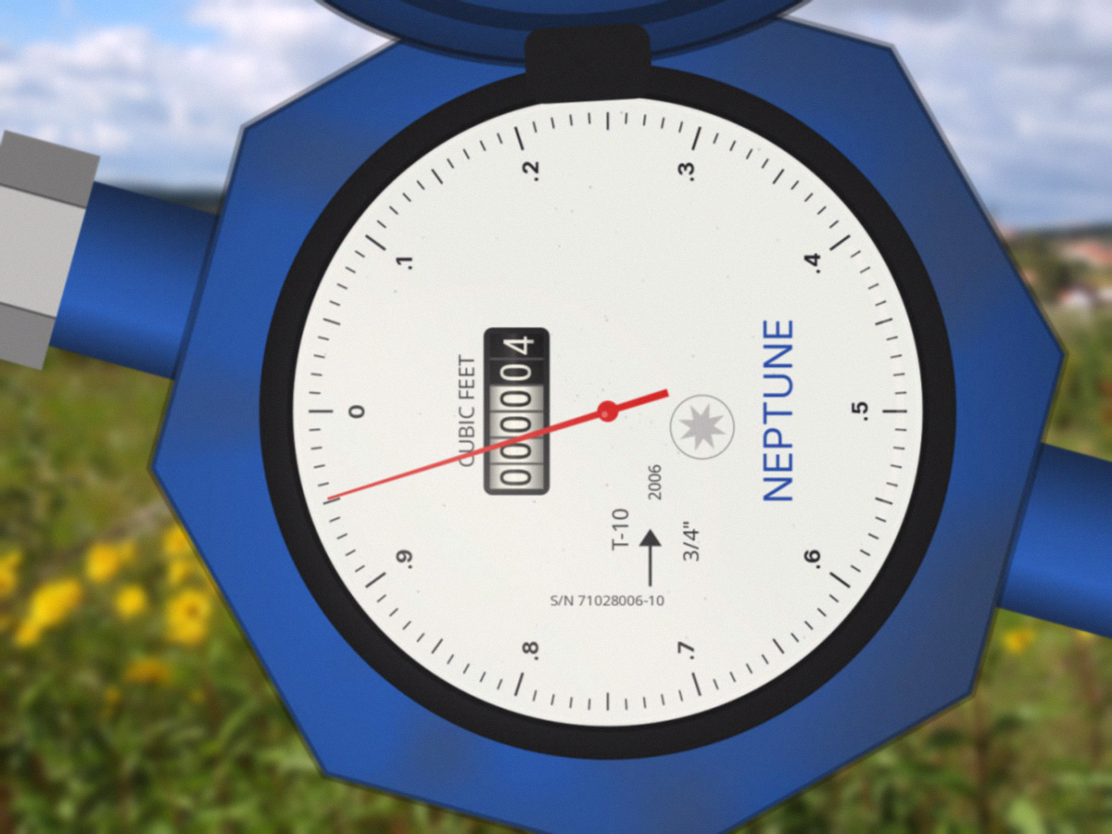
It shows 3.95 (ft³)
